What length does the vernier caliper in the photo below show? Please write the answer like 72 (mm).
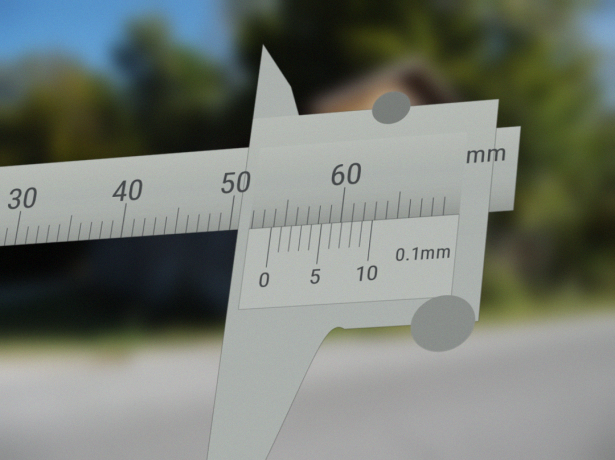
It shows 53.8 (mm)
